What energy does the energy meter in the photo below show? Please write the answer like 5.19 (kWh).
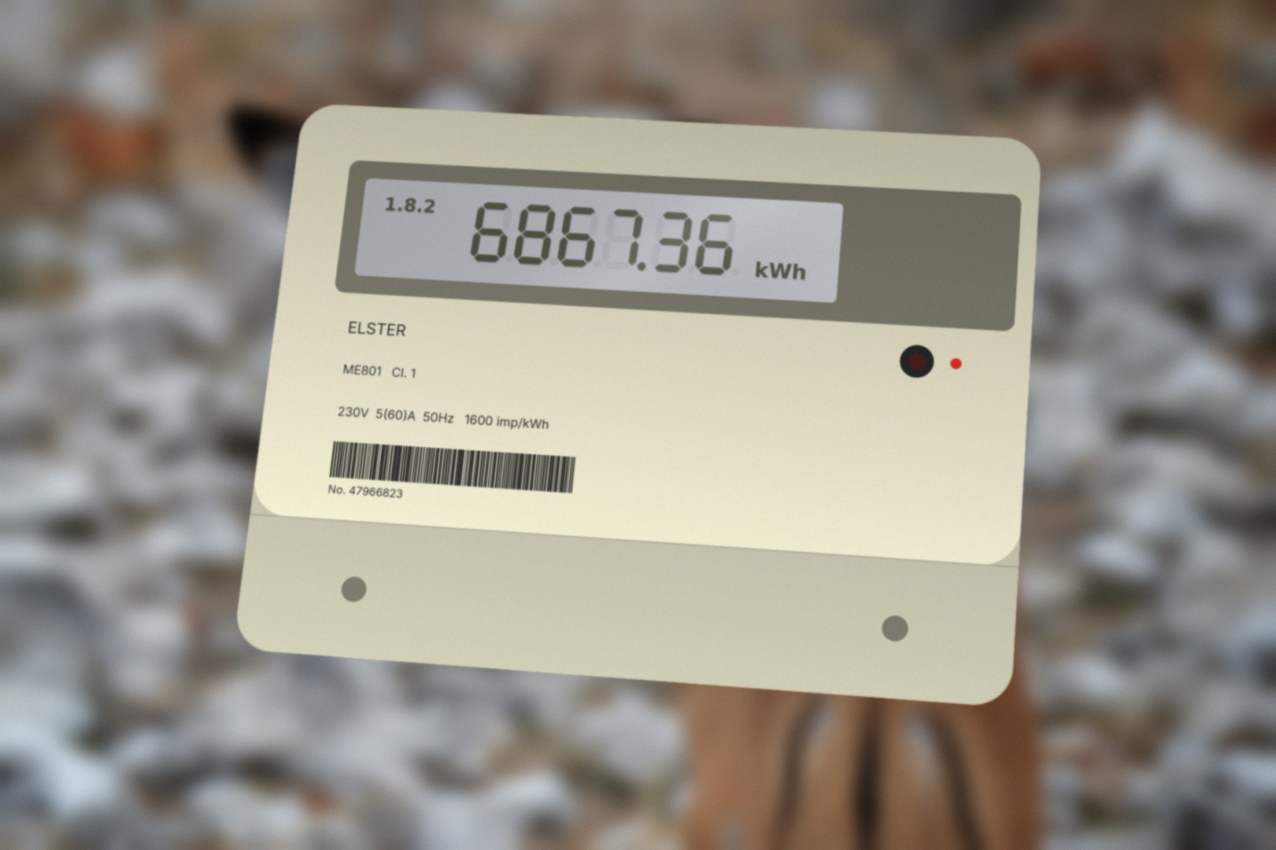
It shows 6867.36 (kWh)
